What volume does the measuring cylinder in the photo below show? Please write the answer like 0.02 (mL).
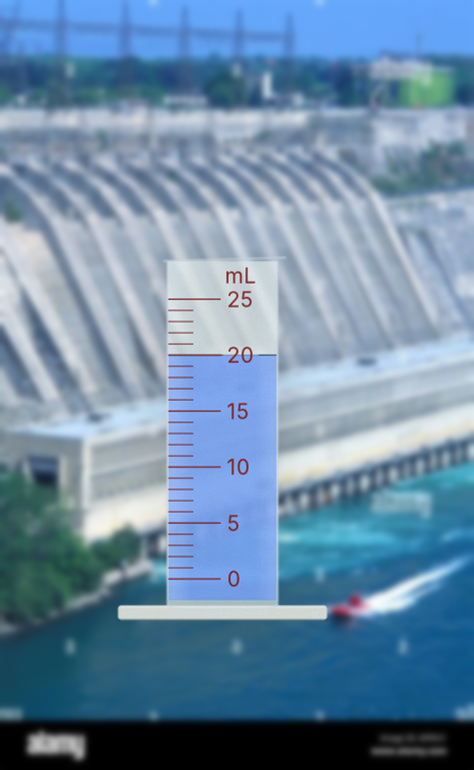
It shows 20 (mL)
